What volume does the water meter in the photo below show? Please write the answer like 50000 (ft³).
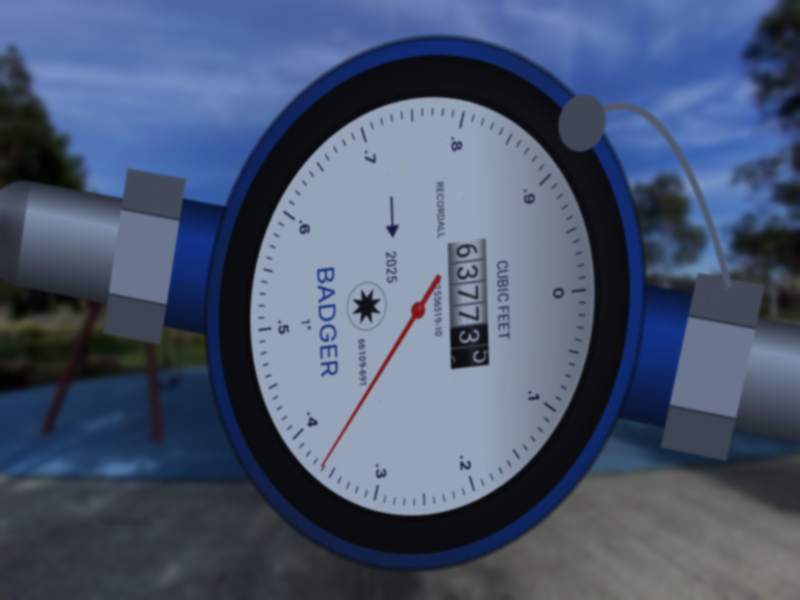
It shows 637735.36 (ft³)
